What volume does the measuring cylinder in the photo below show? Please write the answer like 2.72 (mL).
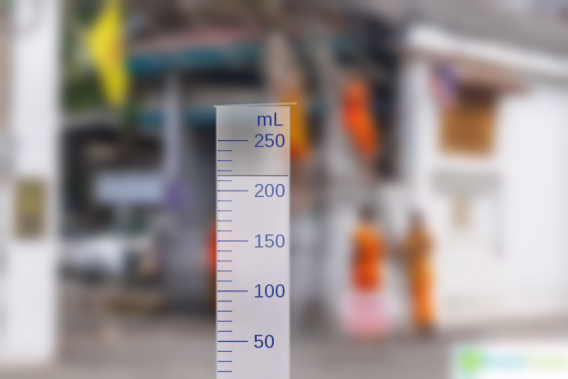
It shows 215 (mL)
